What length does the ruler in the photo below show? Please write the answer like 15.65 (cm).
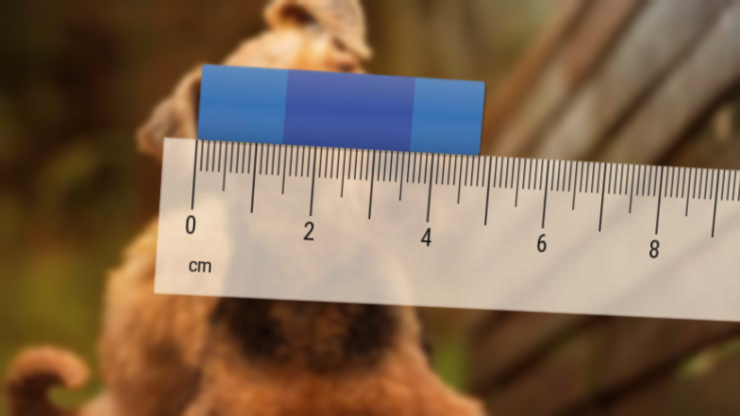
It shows 4.8 (cm)
